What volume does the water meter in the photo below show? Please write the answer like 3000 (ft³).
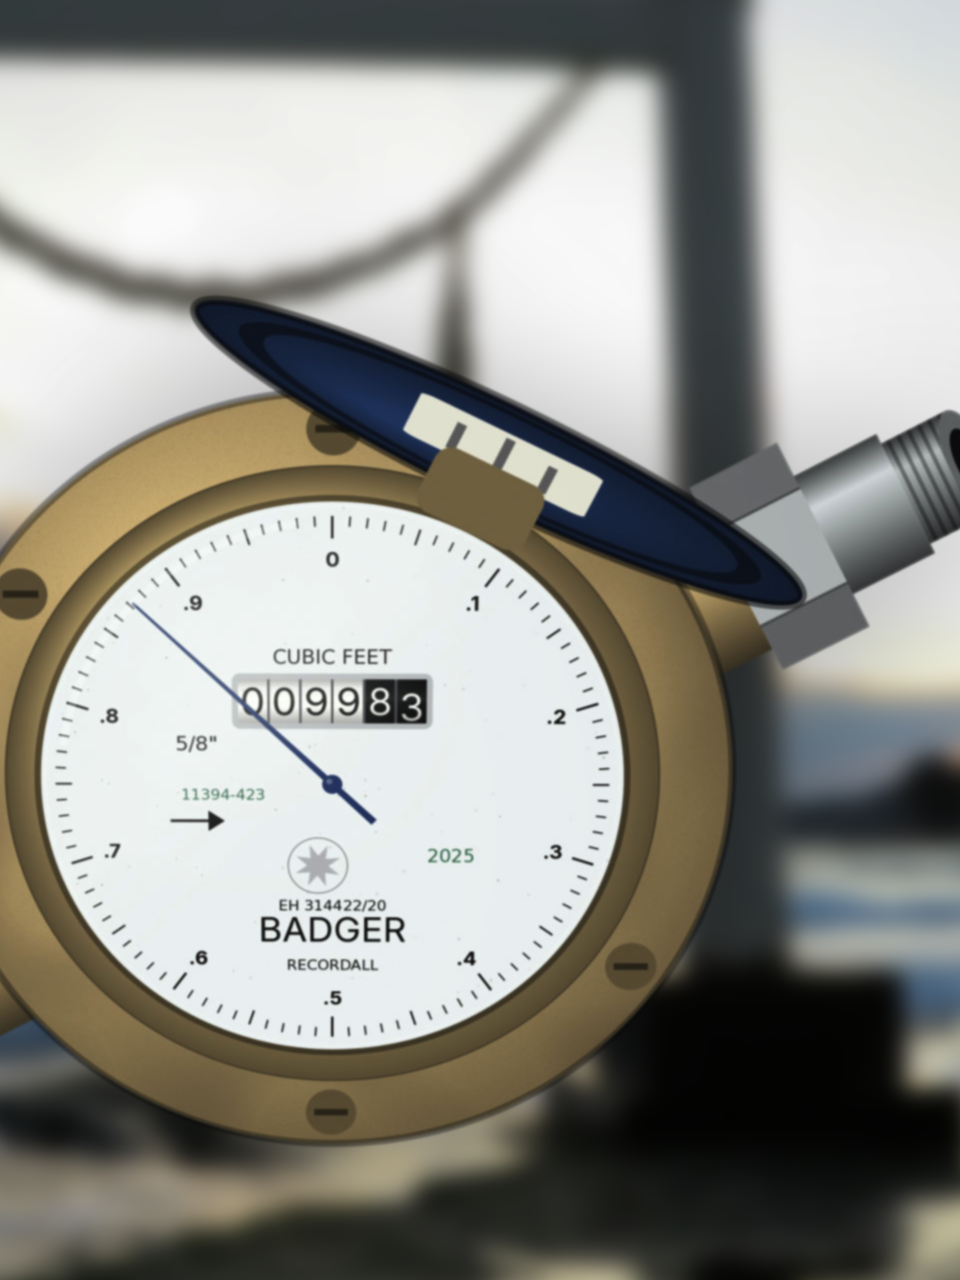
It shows 9982.87 (ft³)
